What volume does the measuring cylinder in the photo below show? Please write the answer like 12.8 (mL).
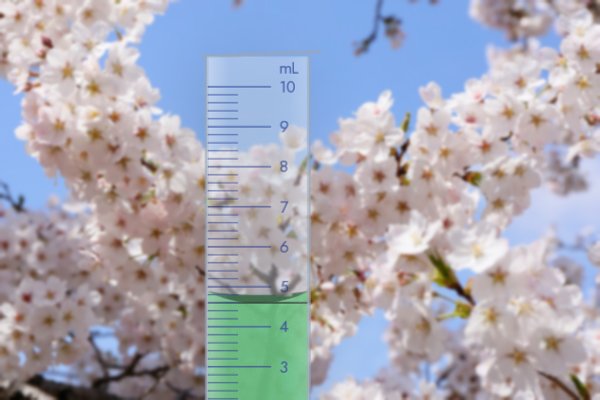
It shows 4.6 (mL)
